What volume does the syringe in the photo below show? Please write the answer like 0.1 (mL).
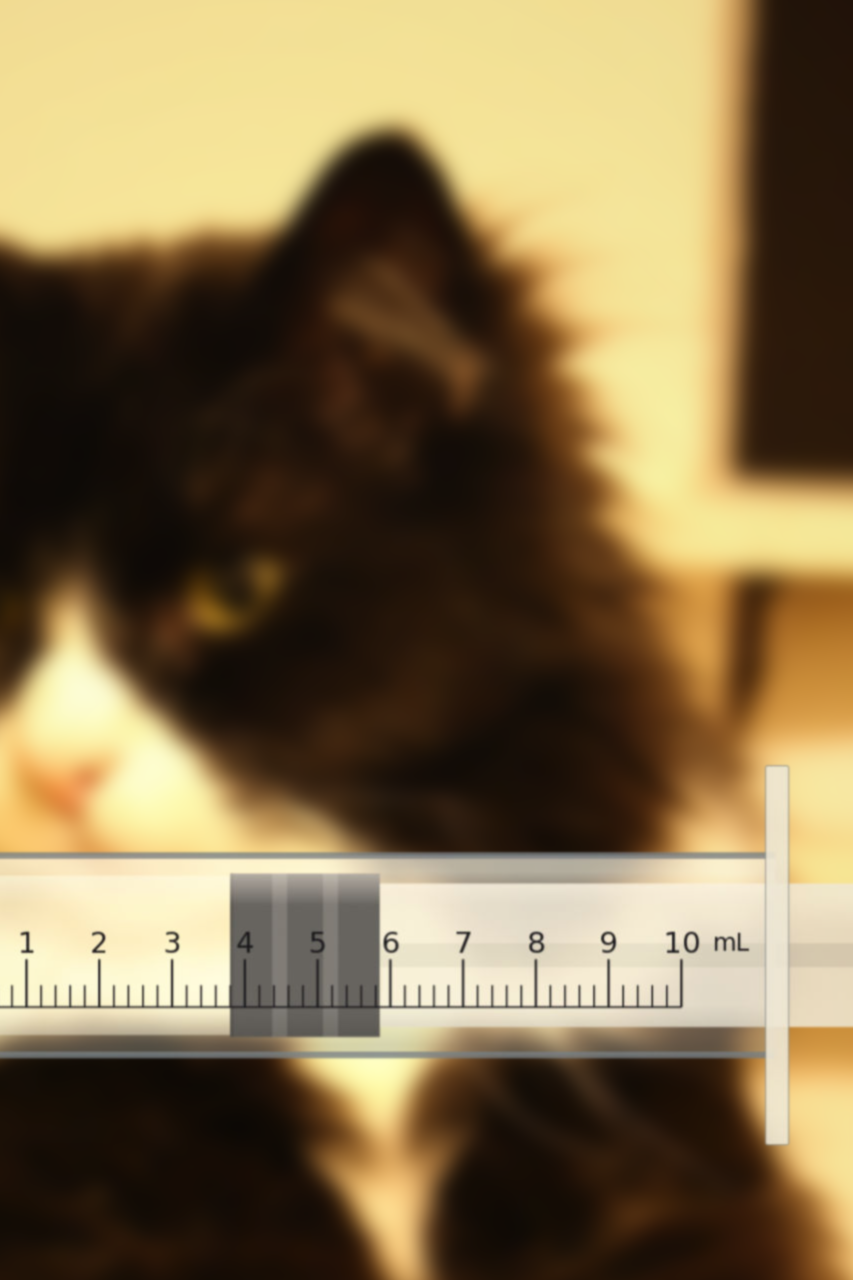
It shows 3.8 (mL)
